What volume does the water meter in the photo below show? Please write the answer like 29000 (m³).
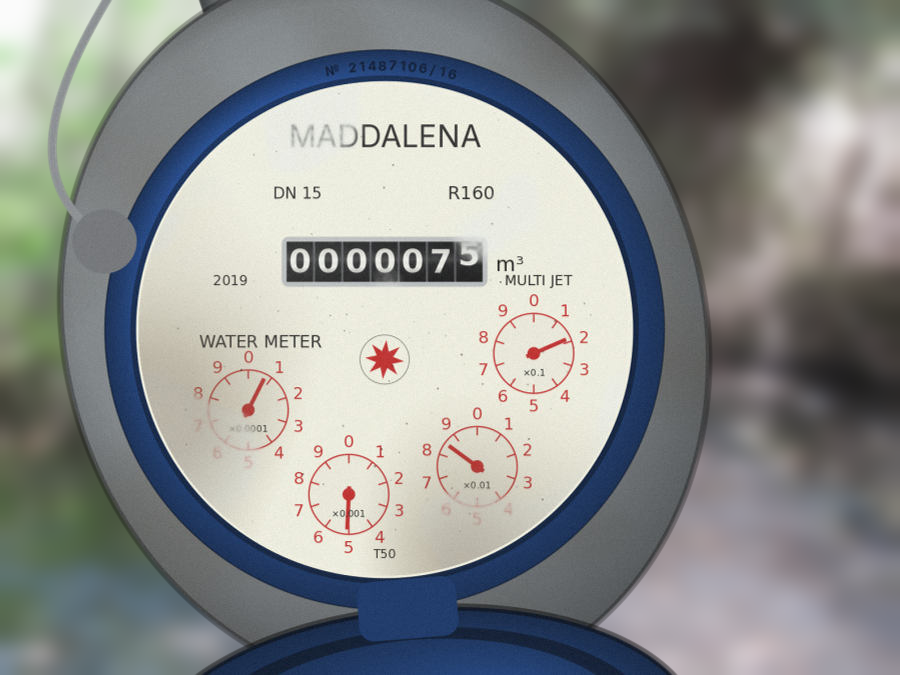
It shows 75.1850 (m³)
